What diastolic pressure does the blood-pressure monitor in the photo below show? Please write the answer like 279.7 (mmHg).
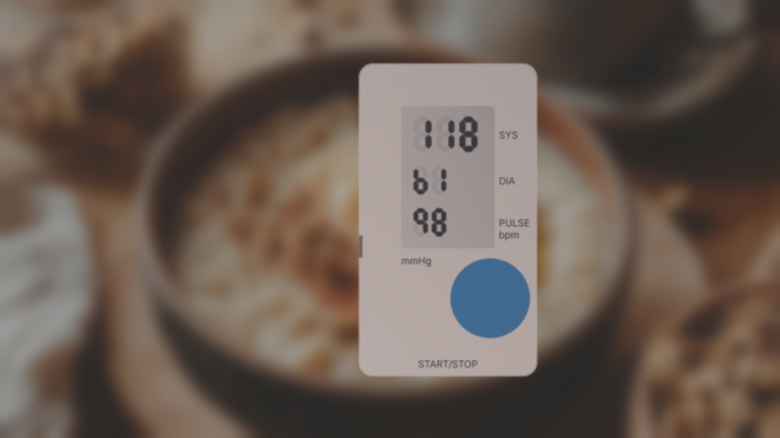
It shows 61 (mmHg)
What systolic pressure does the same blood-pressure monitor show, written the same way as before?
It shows 118 (mmHg)
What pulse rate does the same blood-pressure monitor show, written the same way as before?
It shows 98 (bpm)
